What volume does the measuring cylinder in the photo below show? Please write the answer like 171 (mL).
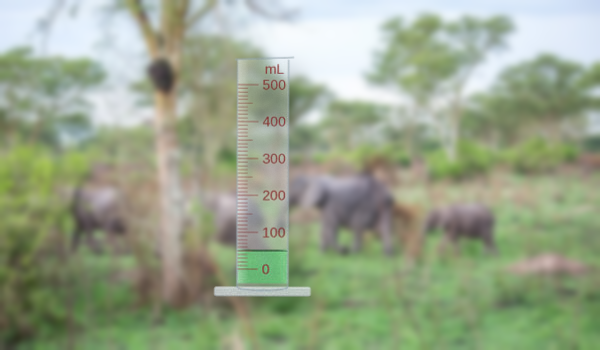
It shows 50 (mL)
